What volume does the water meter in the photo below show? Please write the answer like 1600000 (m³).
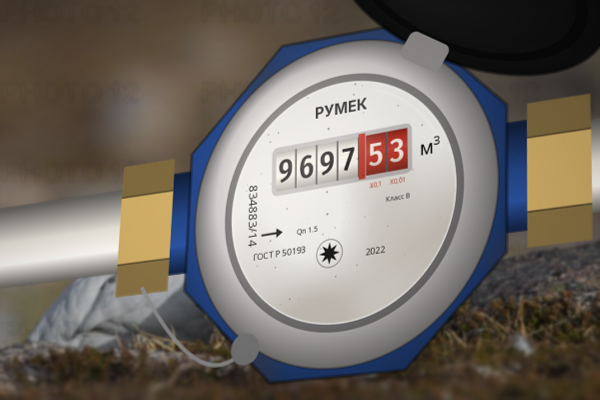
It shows 9697.53 (m³)
